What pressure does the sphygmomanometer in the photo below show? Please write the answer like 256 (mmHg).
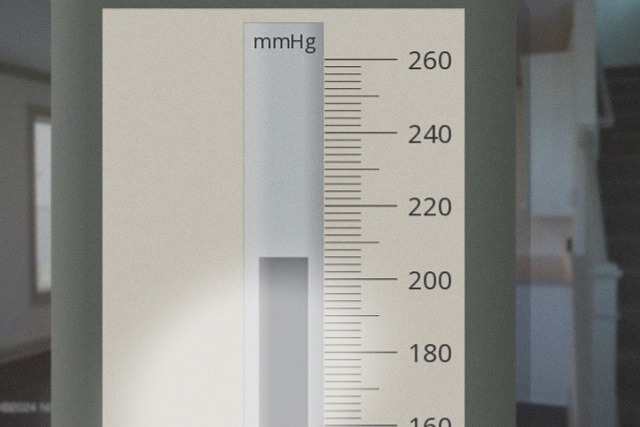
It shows 206 (mmHg)
